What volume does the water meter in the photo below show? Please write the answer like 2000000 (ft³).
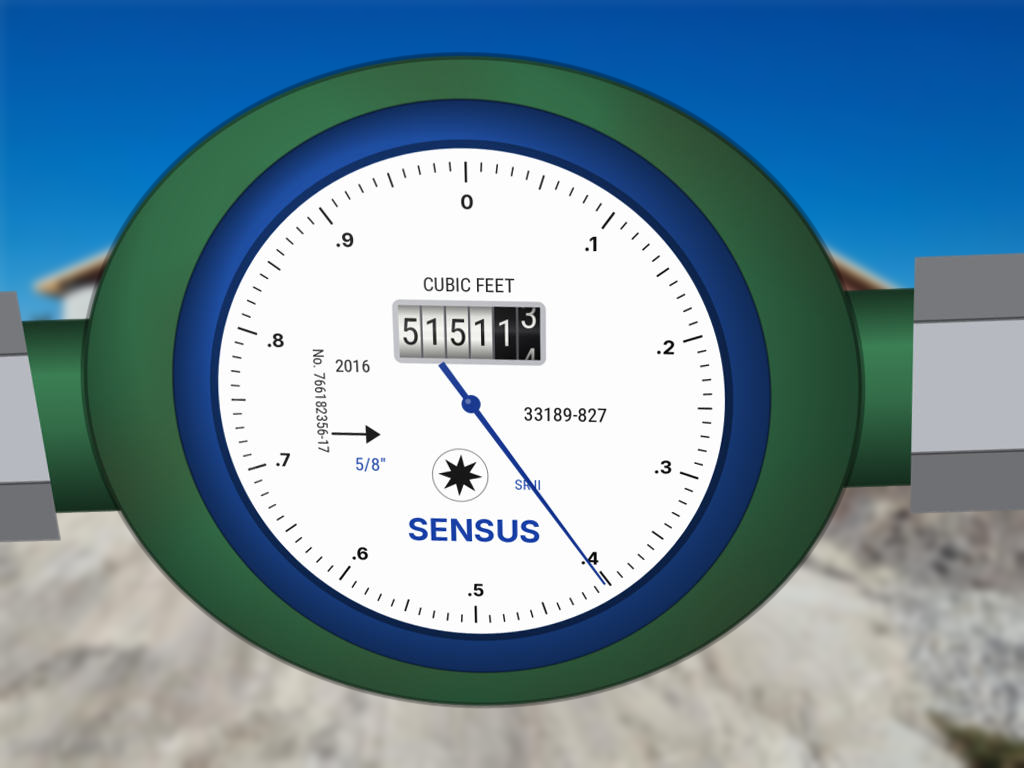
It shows 515113.40 (ft³)
